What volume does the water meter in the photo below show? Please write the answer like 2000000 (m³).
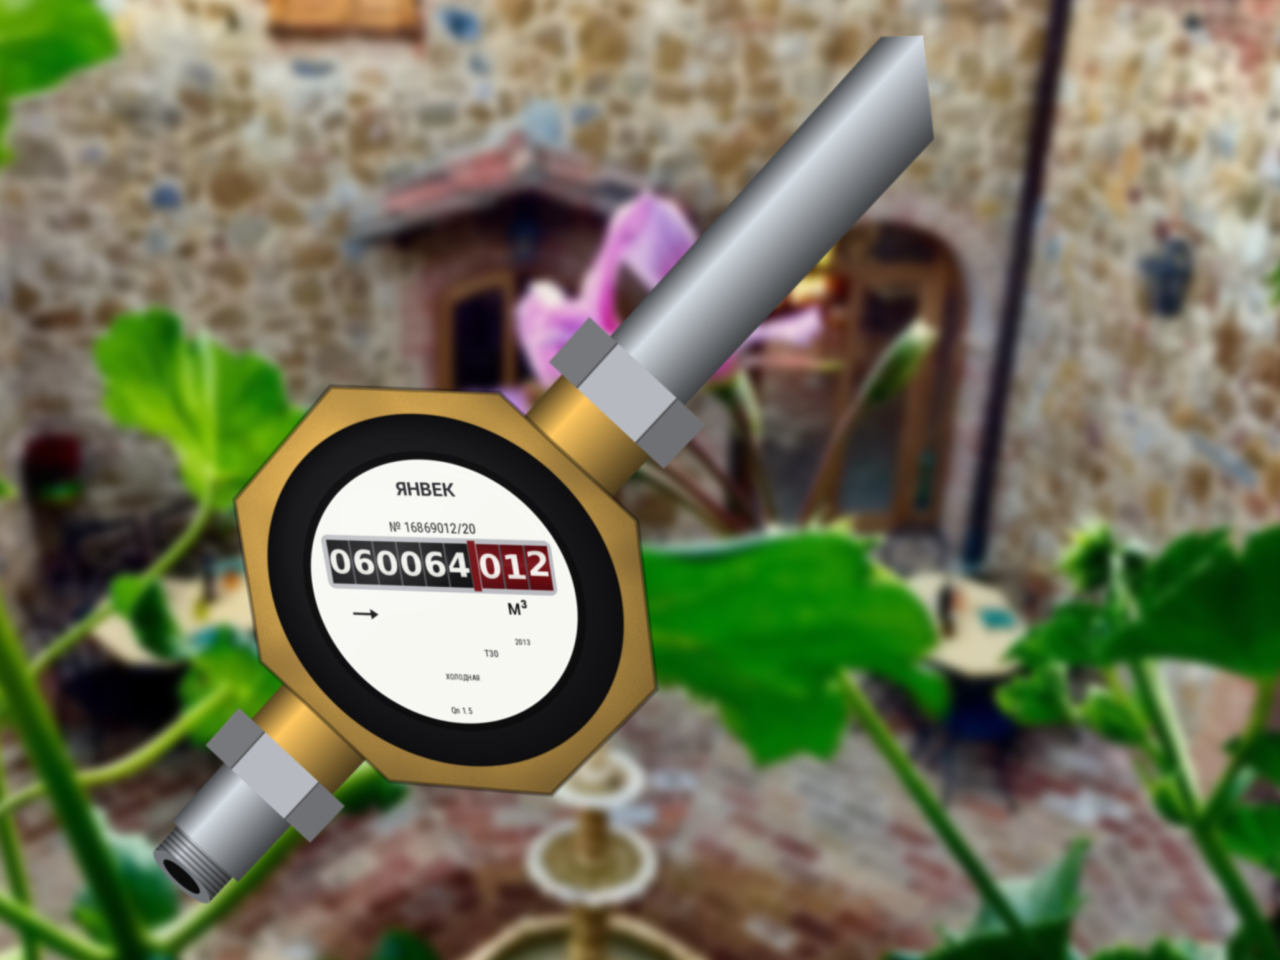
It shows 60064.012 (m³)
